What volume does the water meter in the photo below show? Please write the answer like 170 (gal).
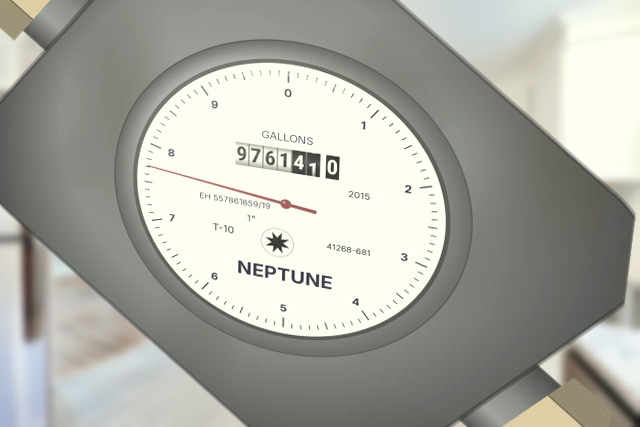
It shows 9761407.7 (gal)
